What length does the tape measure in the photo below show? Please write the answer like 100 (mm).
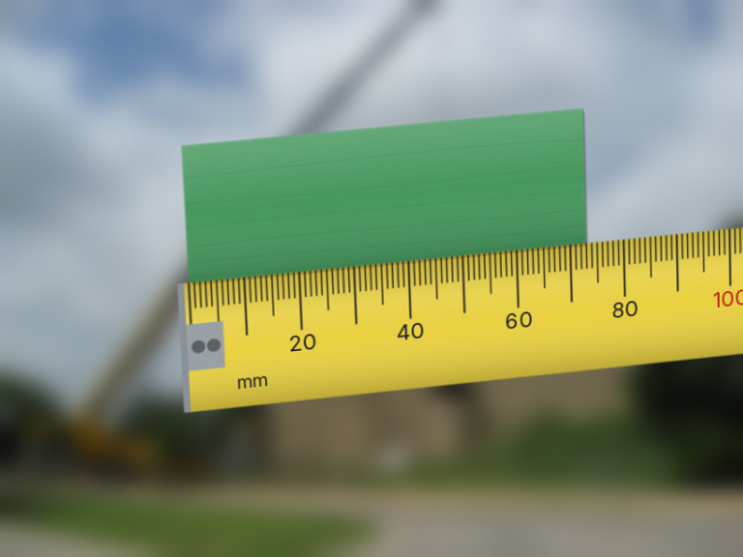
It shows 73 (mm)
